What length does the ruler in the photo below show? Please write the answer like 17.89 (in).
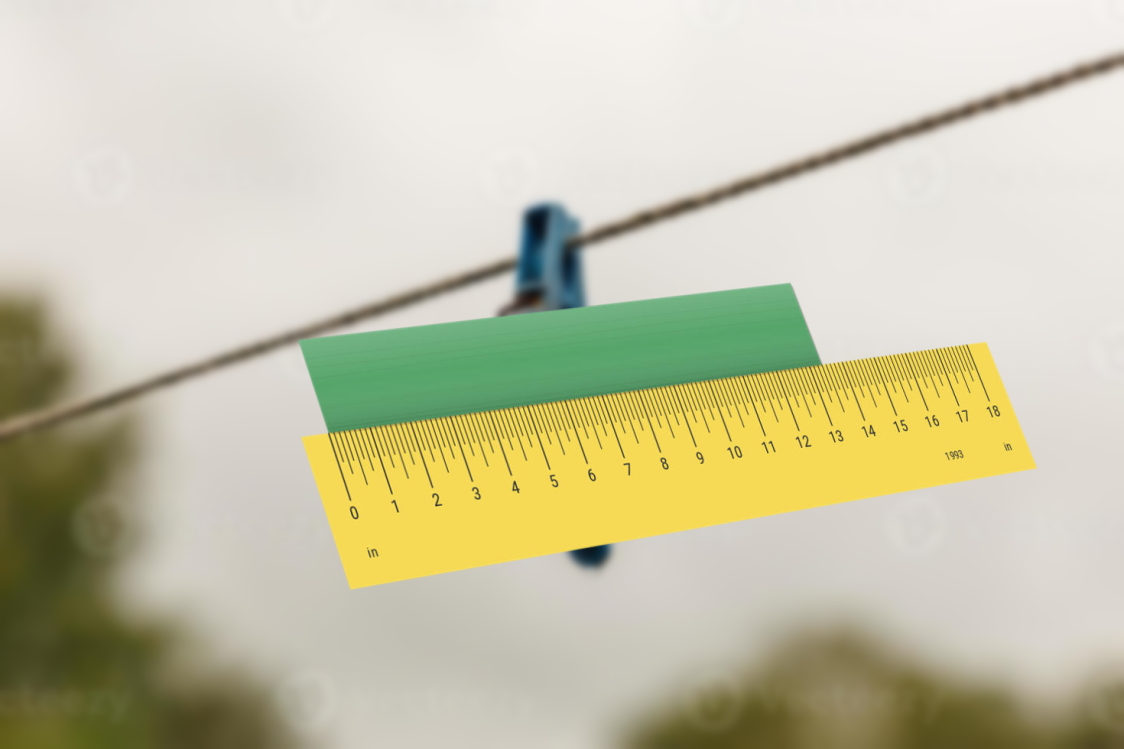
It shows 13.375 (in)
